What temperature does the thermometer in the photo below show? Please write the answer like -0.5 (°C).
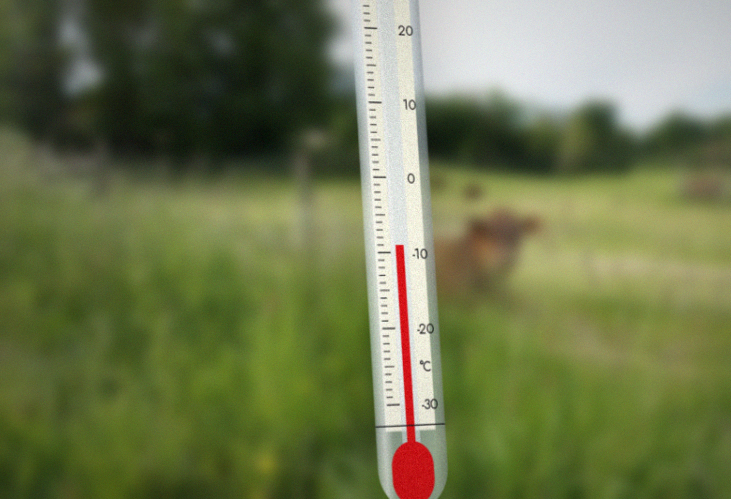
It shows -9 (°C)
